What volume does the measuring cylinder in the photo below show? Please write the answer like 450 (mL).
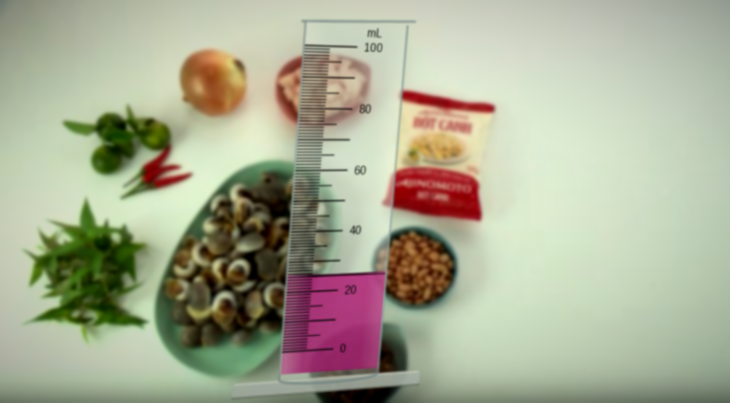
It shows 25 (mL)
